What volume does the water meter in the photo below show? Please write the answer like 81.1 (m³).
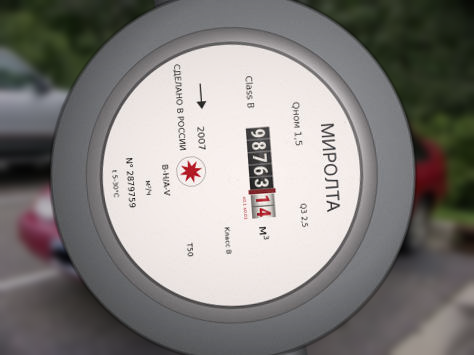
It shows 98763.14 (m³)
